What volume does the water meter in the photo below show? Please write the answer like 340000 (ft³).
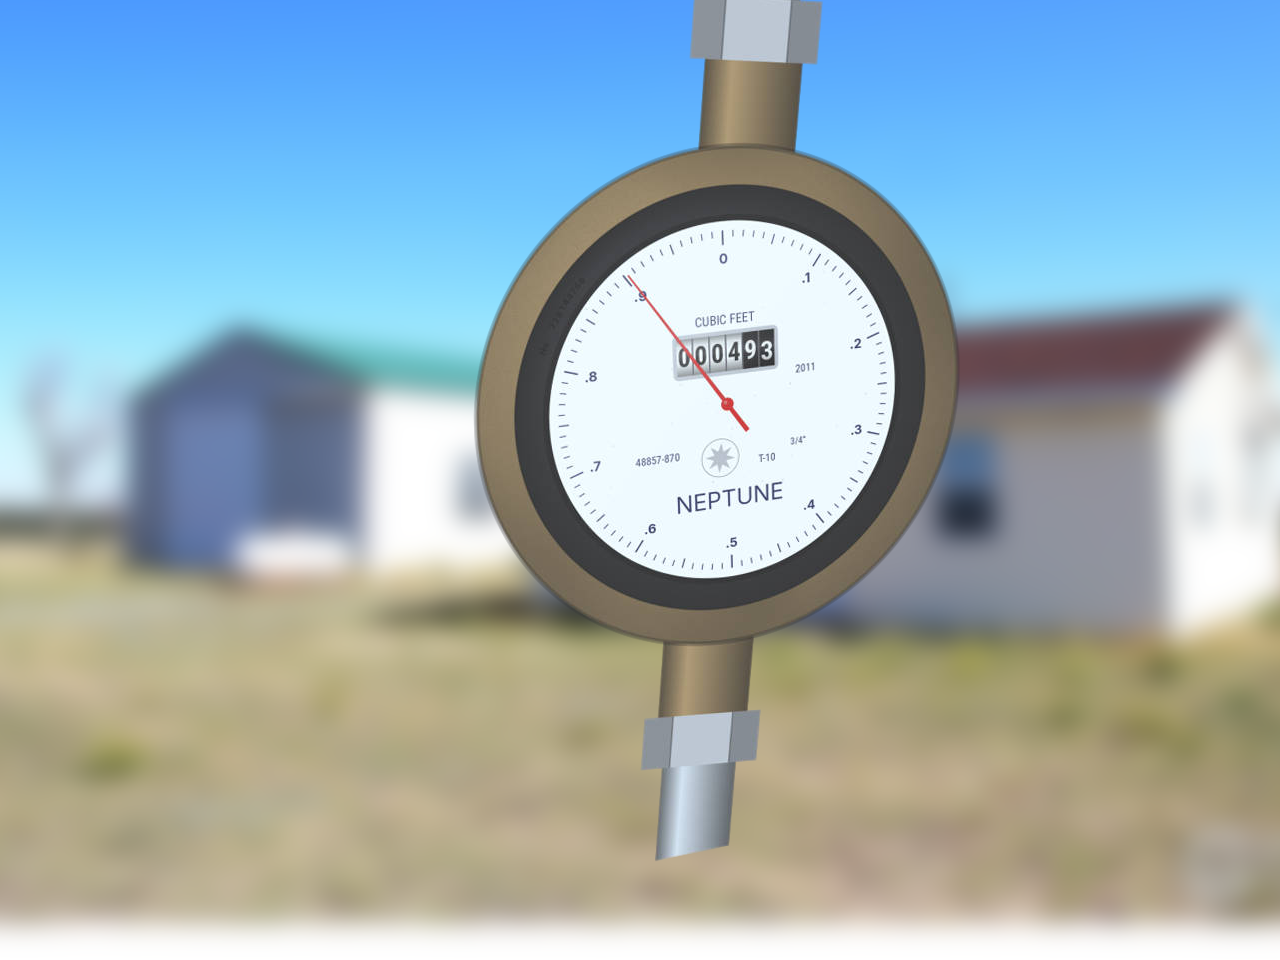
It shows 492.90 (ft³)
